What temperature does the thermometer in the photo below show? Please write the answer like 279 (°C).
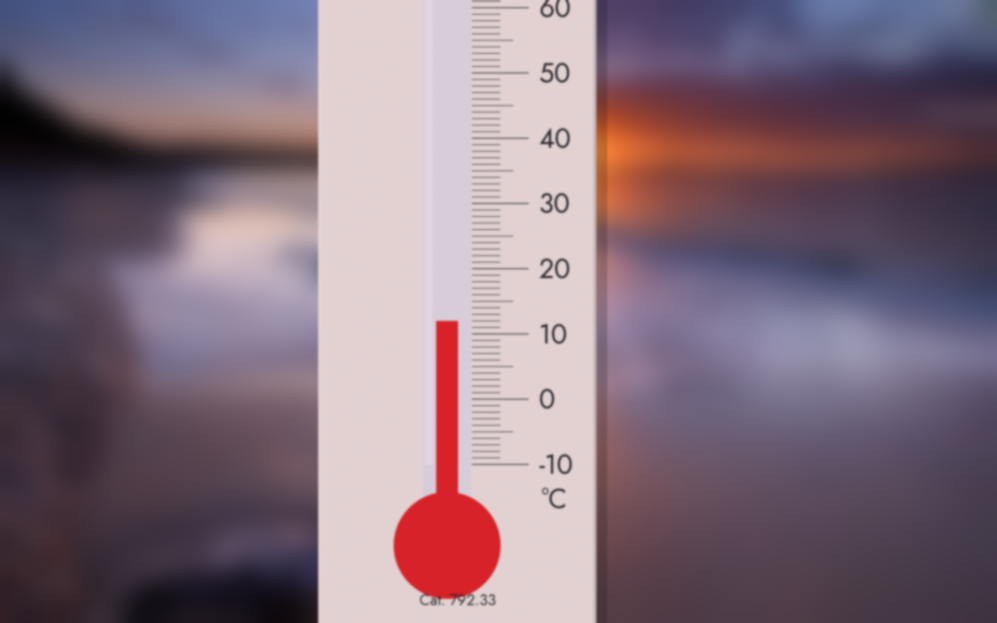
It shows 12 (°C)
